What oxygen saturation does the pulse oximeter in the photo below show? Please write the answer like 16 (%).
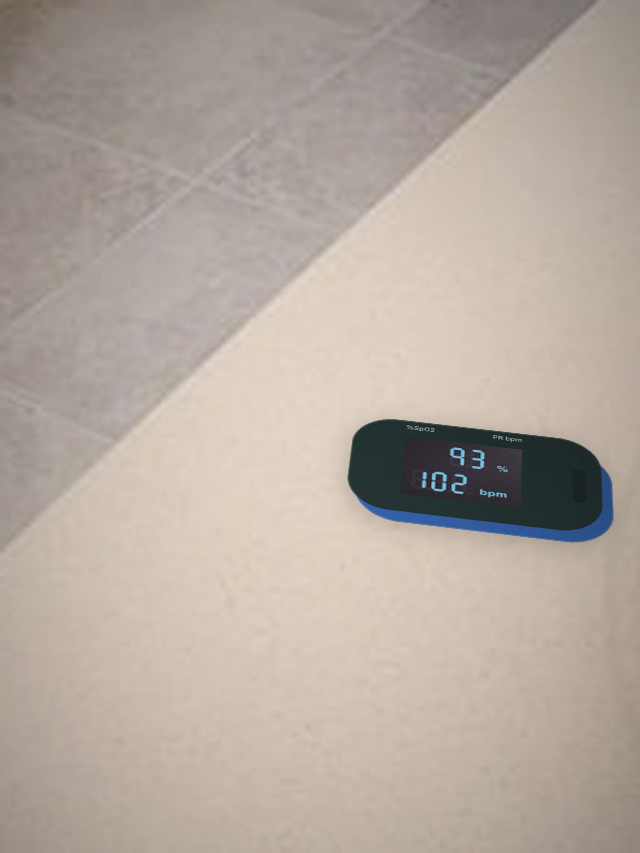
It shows 93 (%)
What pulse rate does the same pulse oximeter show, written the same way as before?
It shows 102 (bpm)
